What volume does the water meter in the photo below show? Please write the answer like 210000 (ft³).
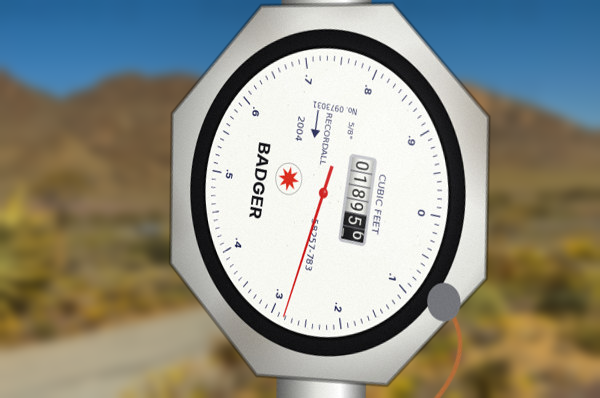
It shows 18956.28 (ft³)
